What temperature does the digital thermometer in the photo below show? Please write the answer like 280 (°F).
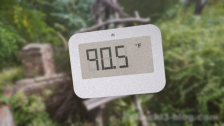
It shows 90.5 (°F)
